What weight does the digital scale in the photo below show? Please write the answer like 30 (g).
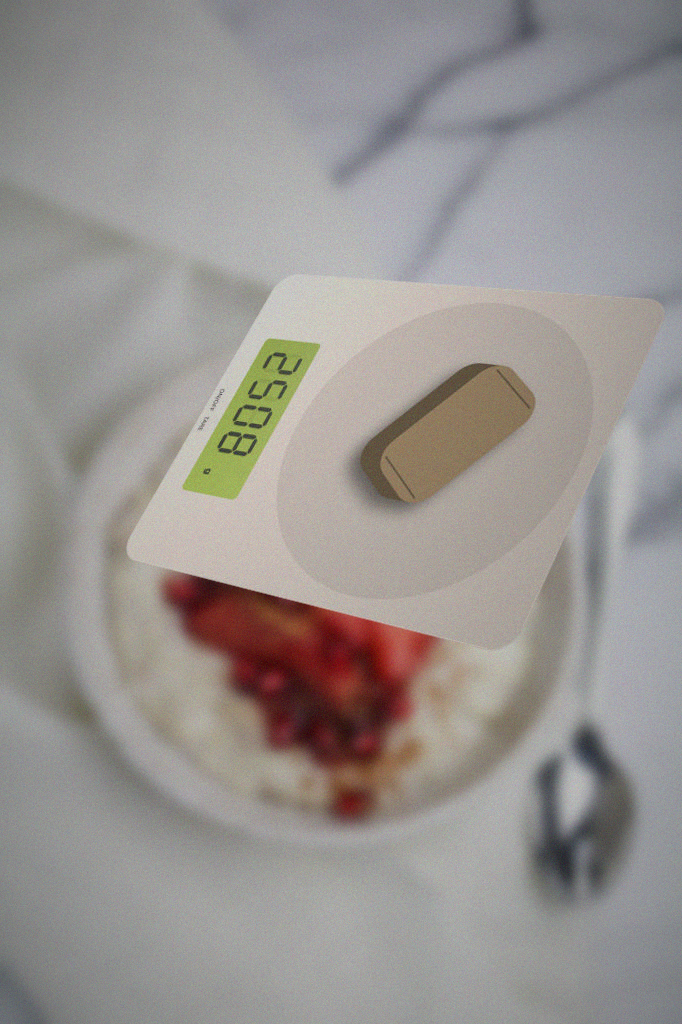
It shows 2508 (g)
